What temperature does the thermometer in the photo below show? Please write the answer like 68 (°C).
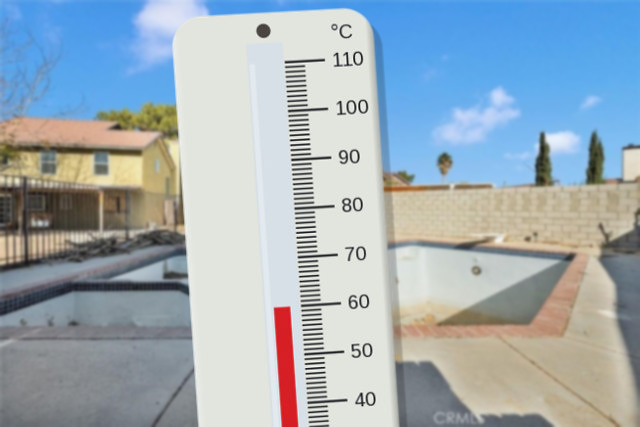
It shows 60 (°C)
